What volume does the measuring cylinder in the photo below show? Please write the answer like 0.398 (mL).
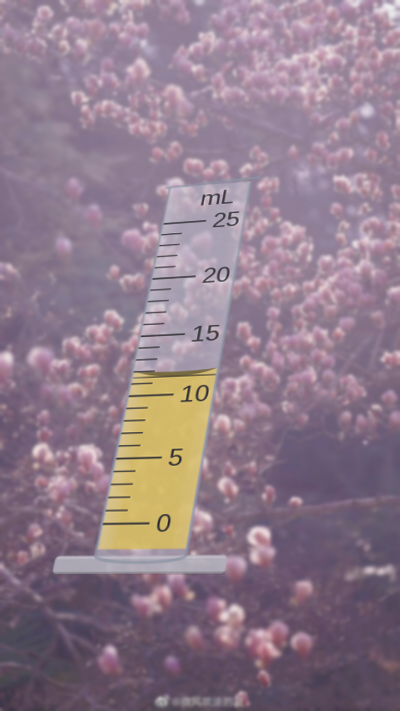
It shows 11.5 (mL)
